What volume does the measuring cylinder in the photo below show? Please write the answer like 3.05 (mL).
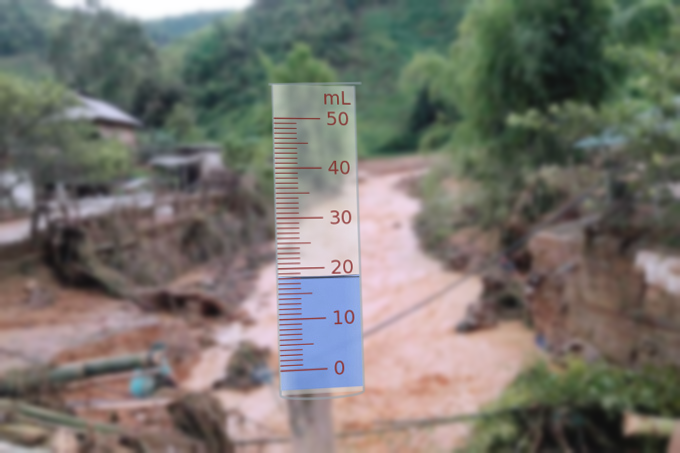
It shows 18 (mL)
